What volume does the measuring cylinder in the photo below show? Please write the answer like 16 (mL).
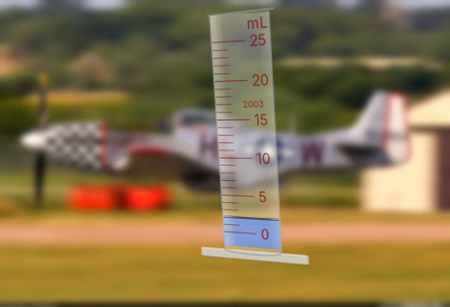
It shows 2 (mL)
